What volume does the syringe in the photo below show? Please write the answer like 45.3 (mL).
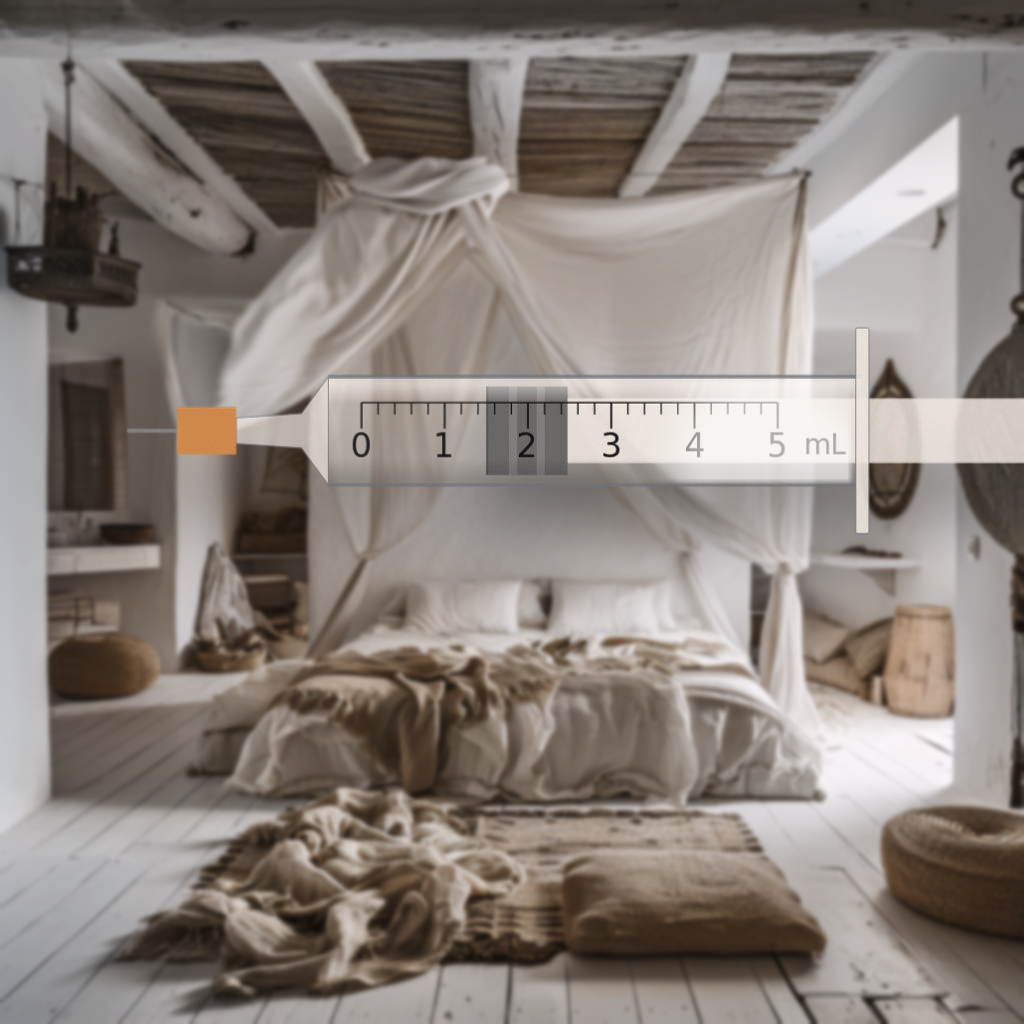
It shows 1.5 (mL)
